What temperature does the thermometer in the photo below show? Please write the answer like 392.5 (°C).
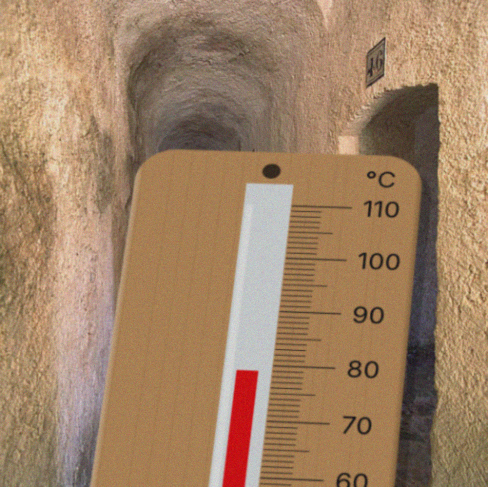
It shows 79 (°C)
